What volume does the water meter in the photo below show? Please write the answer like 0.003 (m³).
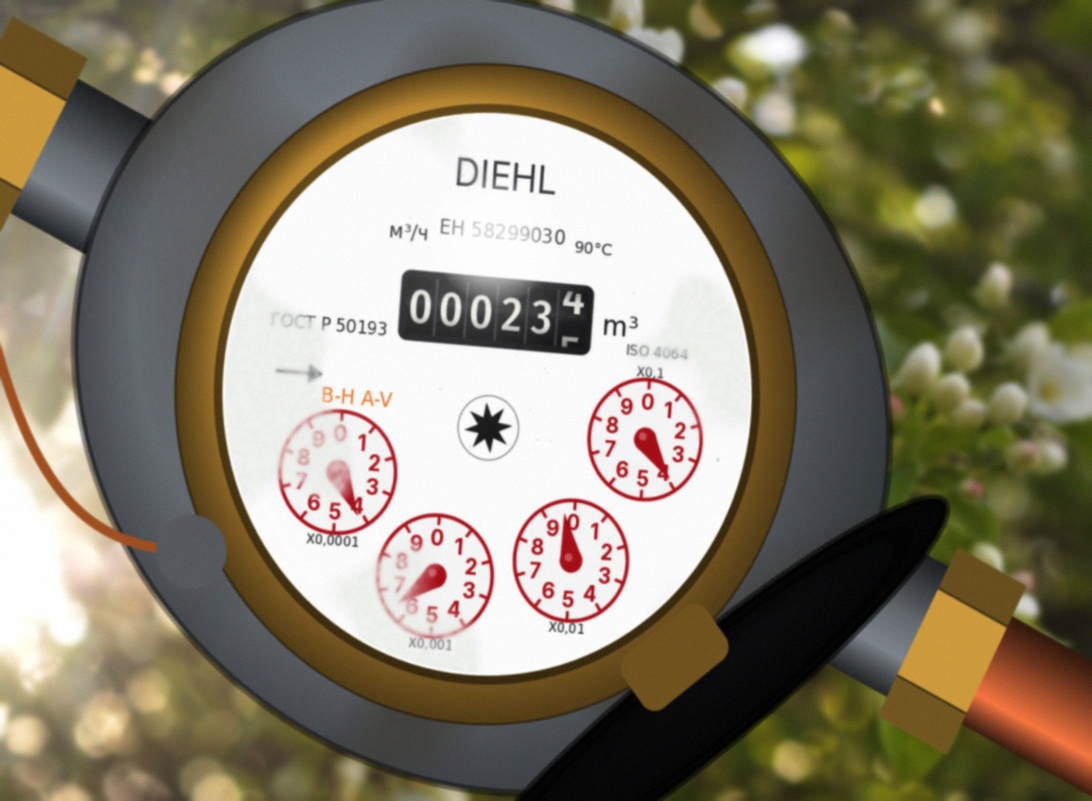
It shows 234.3964 (m³)
